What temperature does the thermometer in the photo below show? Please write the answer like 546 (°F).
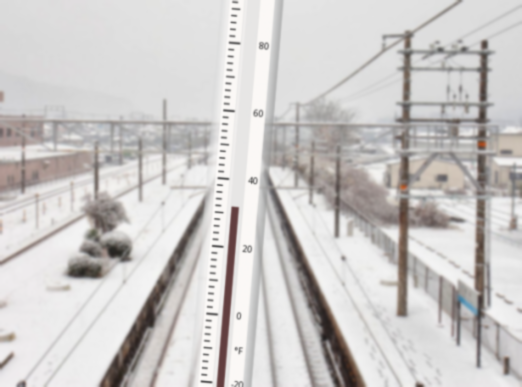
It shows 32 (°F)
